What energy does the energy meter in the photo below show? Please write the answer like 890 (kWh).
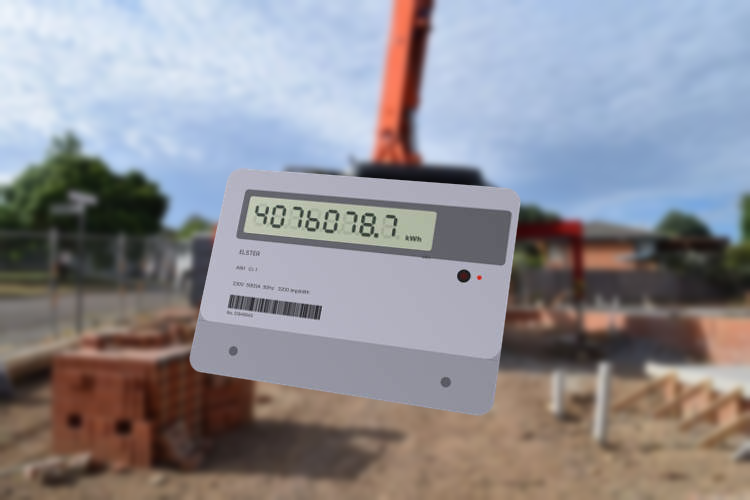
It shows 4076078.7 (kWh)
